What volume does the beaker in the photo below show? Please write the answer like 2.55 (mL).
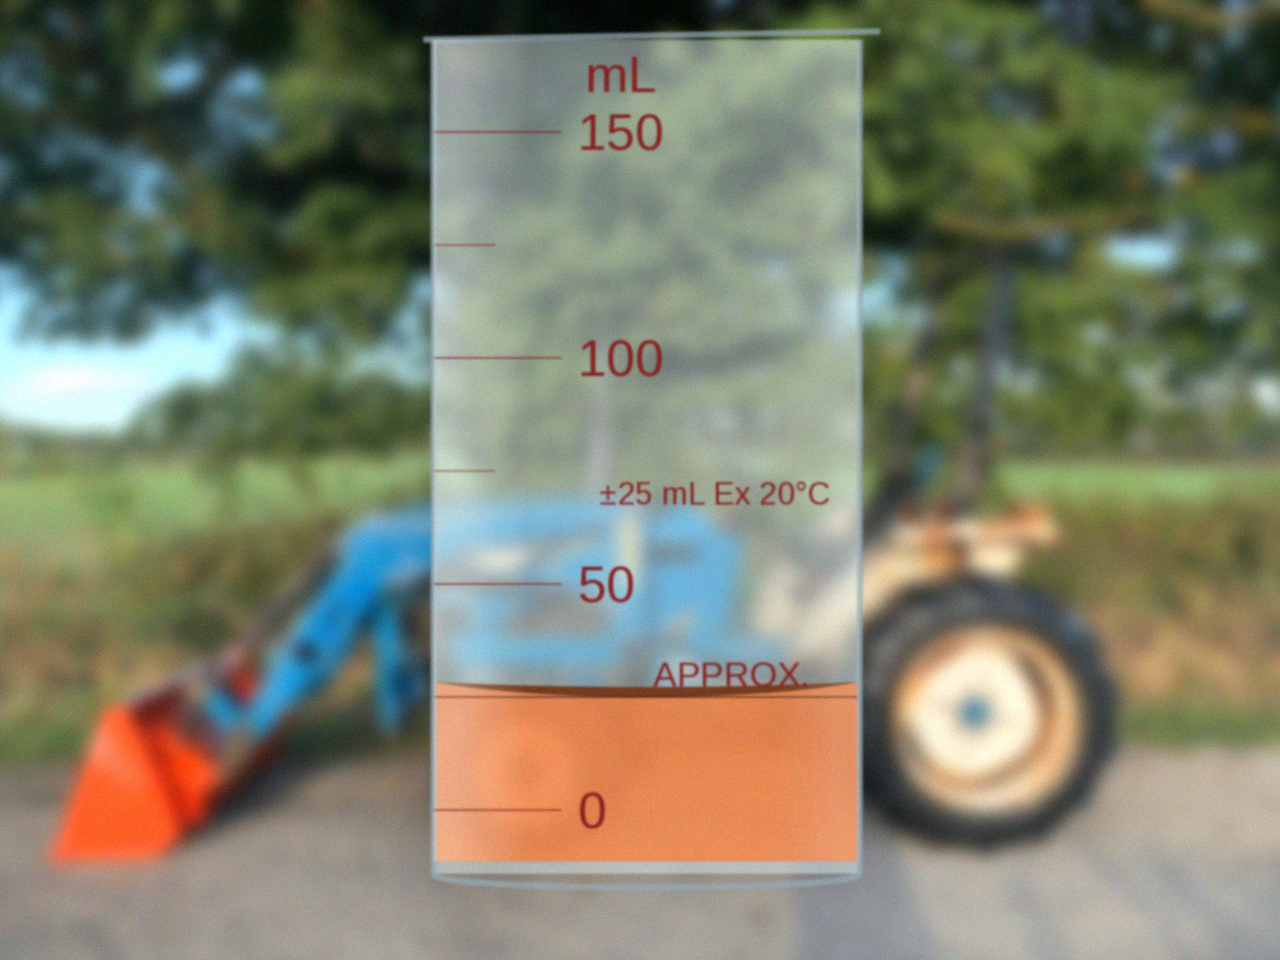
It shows 25 (mL)
